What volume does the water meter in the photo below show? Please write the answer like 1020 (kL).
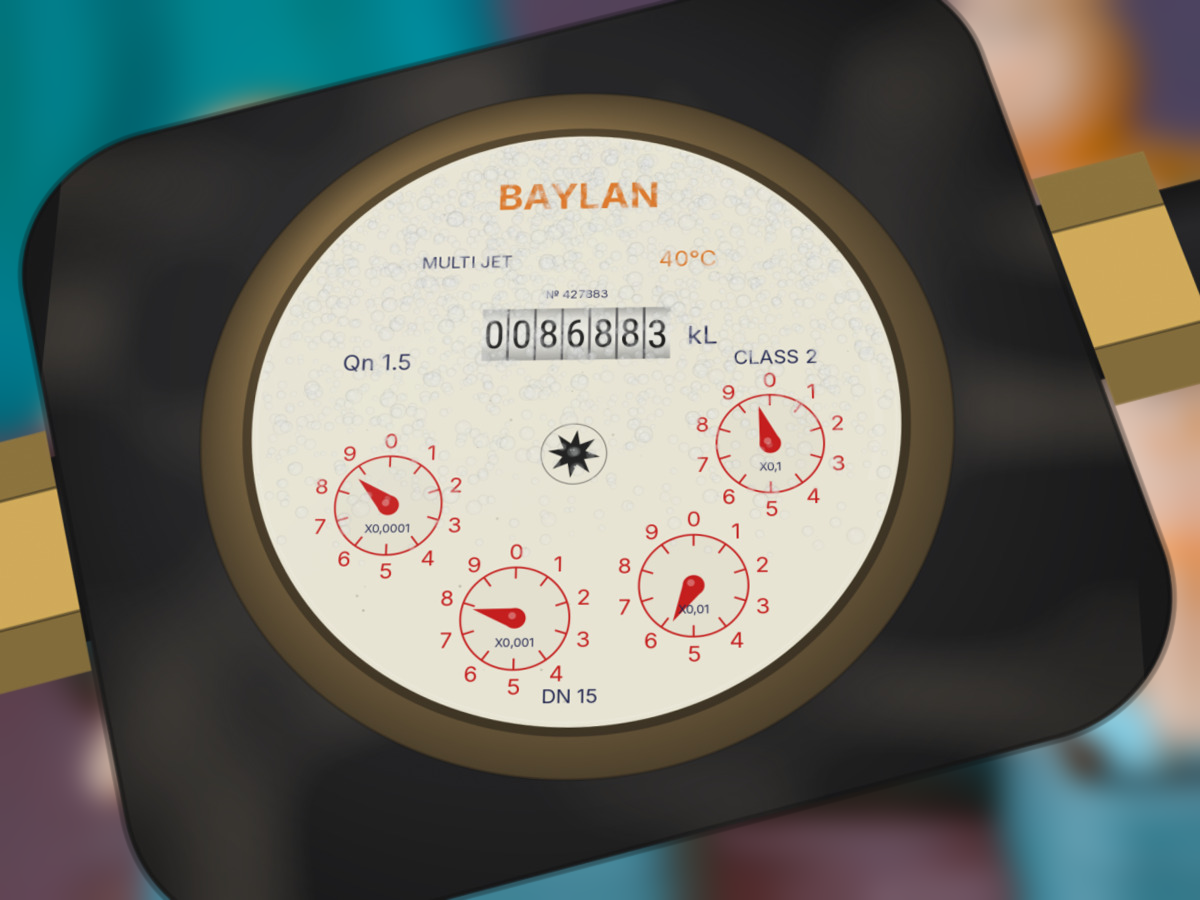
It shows 86882.9578 (kL)
